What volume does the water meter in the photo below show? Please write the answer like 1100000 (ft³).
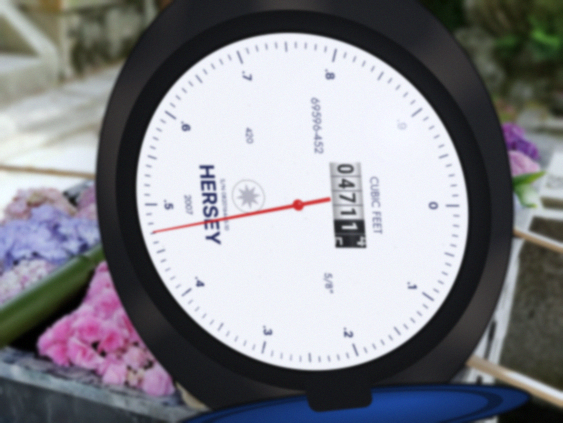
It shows 47114.47 (ft³)
